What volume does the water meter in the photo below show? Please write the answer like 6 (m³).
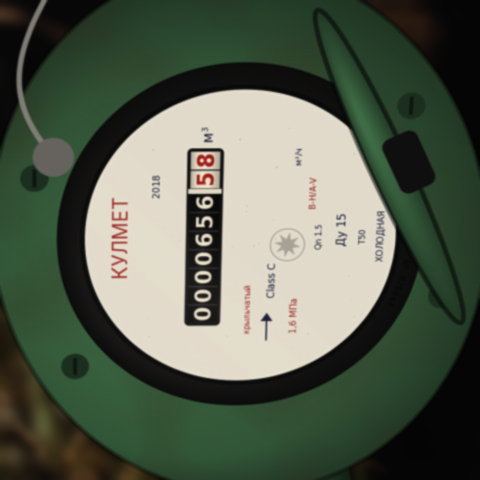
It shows 656.58 (m³)
